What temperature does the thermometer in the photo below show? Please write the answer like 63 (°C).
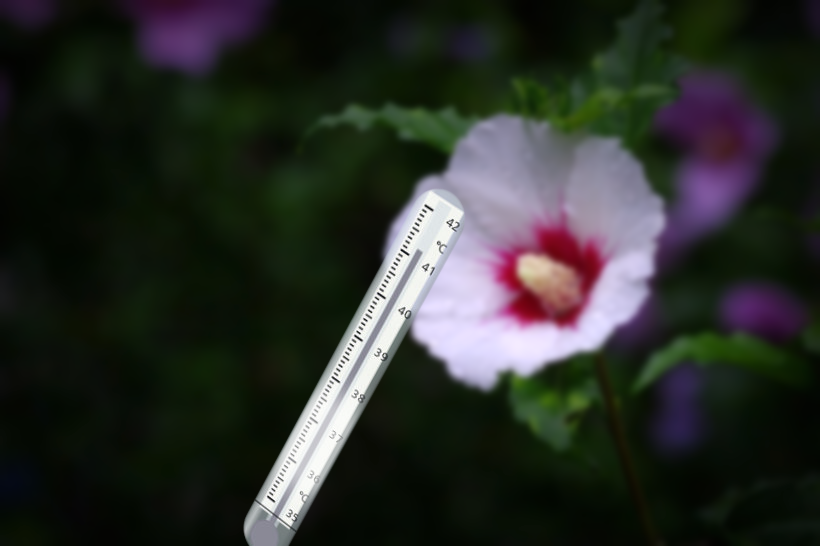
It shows 41.2 (°C)
